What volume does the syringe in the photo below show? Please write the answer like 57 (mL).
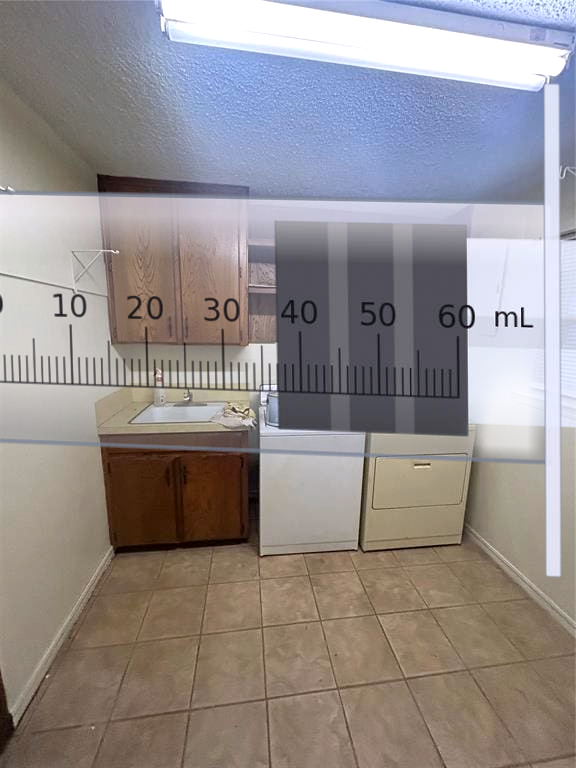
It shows 37 (mL)
